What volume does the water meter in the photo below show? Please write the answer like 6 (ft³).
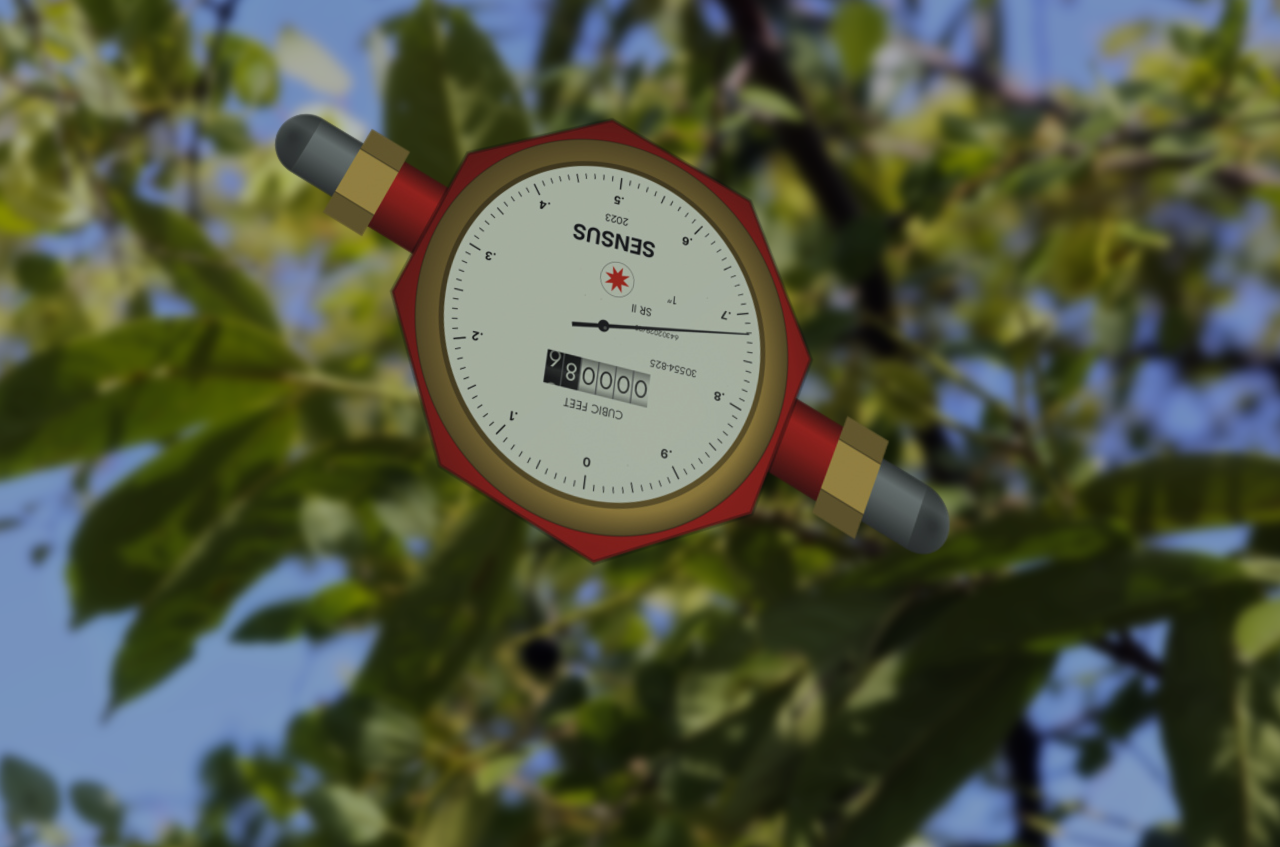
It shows 85.72 (ft³)
